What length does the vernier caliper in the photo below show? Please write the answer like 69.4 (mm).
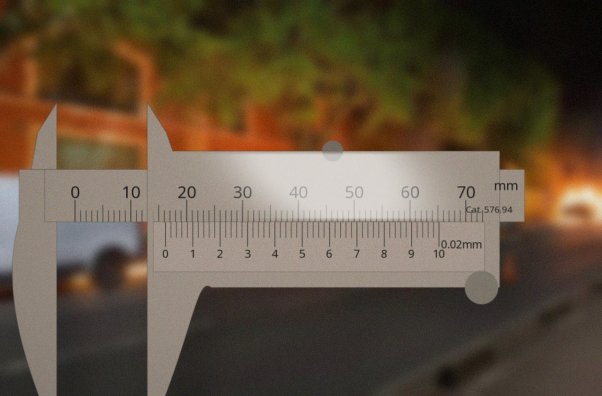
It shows 16.2 (mm)
